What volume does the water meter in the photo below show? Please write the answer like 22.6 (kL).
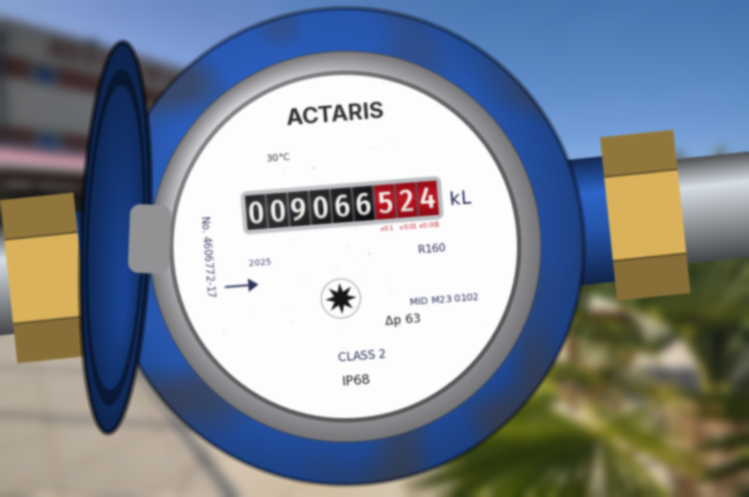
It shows 9066.524 (kL)
